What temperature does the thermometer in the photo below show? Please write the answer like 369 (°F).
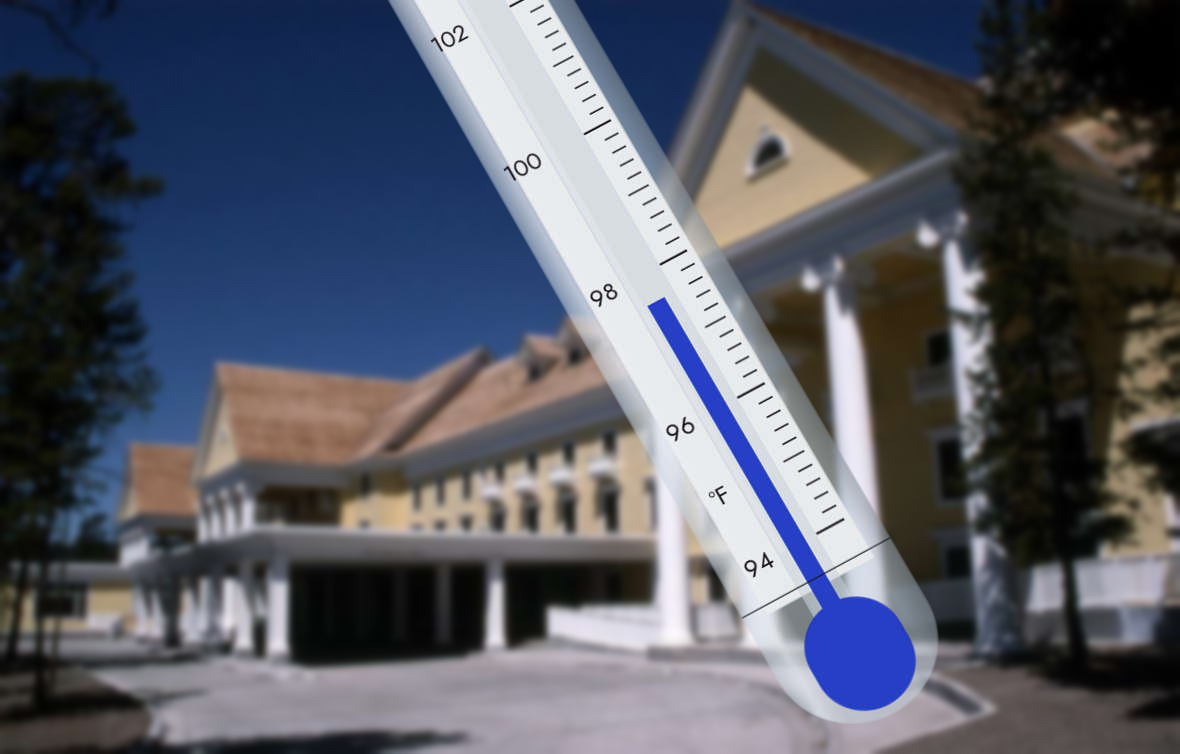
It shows 97.6 (°F)
